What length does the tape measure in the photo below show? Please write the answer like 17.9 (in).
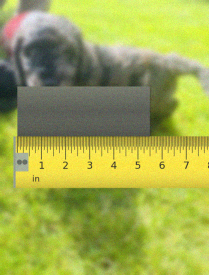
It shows 5.5 (in)
